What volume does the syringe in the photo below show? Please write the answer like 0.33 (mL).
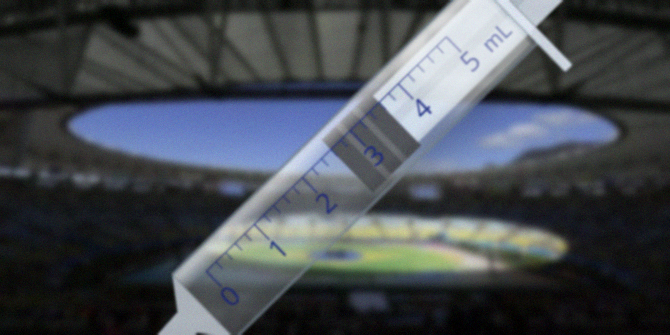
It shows 2.6 (mL)
